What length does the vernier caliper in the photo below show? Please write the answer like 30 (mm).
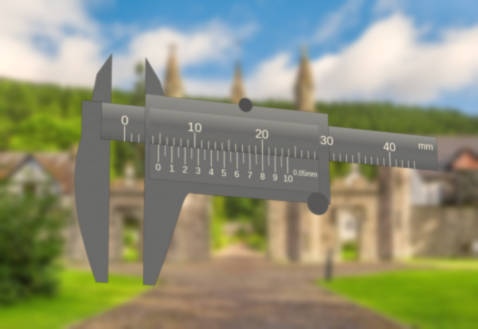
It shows 4.8 (mm)
